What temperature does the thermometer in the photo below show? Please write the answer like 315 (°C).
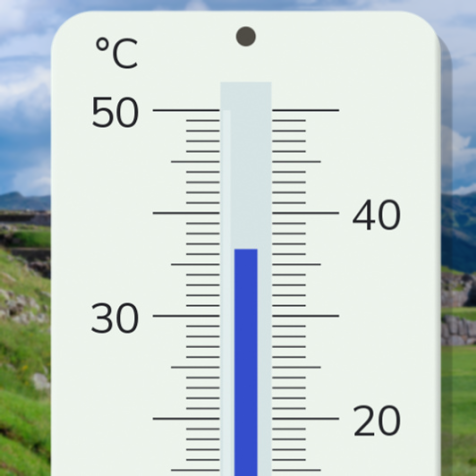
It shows 36.5 (°C)
